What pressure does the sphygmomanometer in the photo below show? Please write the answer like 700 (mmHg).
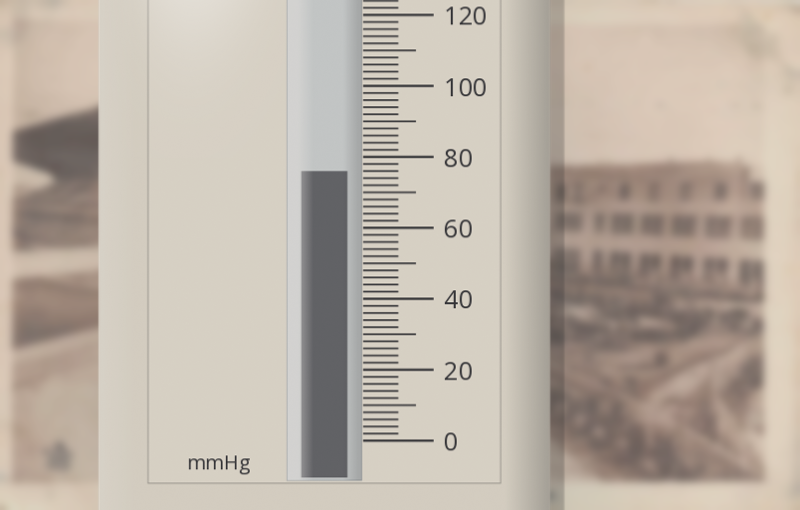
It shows 76 (mmHg)
